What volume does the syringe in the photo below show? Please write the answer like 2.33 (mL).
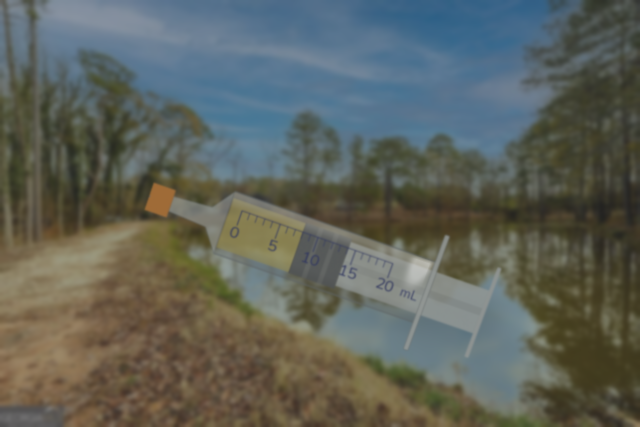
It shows 8 (mL)
